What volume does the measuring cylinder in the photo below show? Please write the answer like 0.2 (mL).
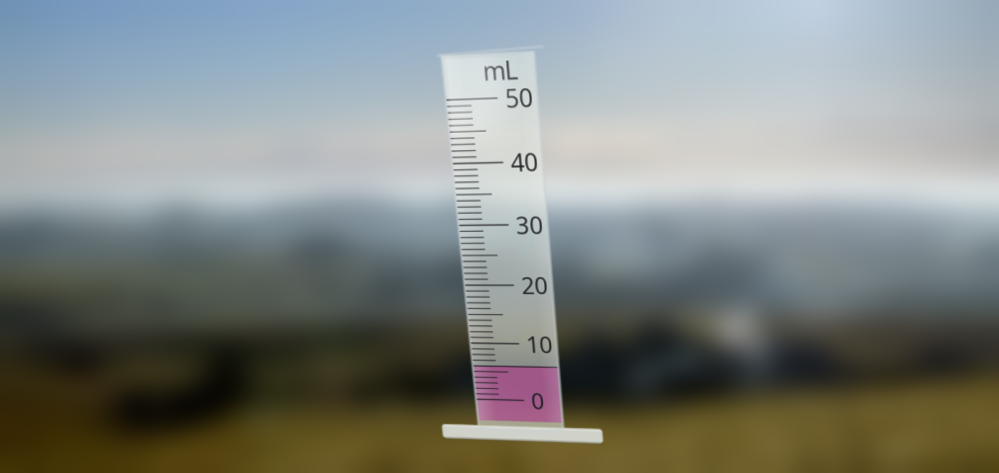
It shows 6 (mL)
